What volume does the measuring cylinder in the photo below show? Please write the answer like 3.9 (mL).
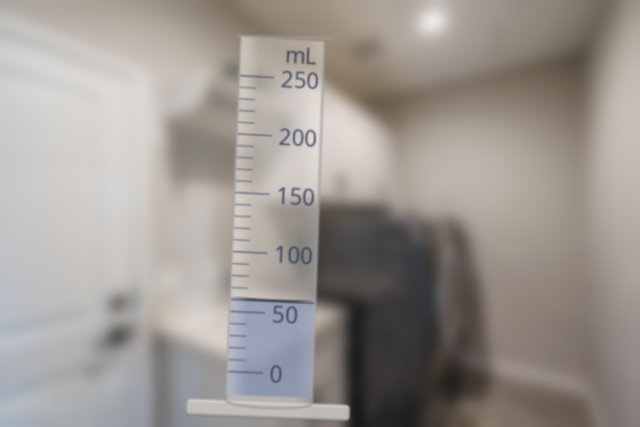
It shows 60 (mL)
